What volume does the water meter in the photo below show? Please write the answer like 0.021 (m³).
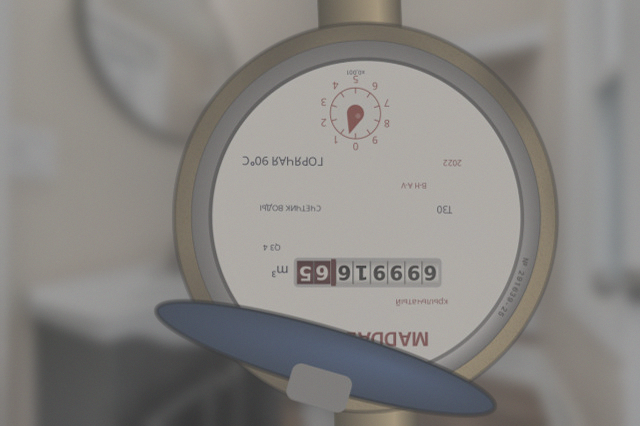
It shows 699916.650 (m³)
